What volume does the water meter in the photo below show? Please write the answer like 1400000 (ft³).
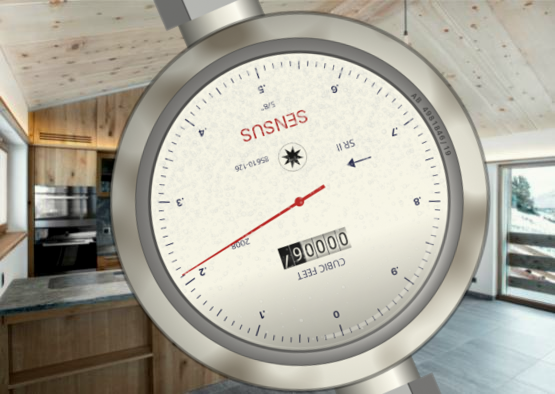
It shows 67.21 (ft³)
